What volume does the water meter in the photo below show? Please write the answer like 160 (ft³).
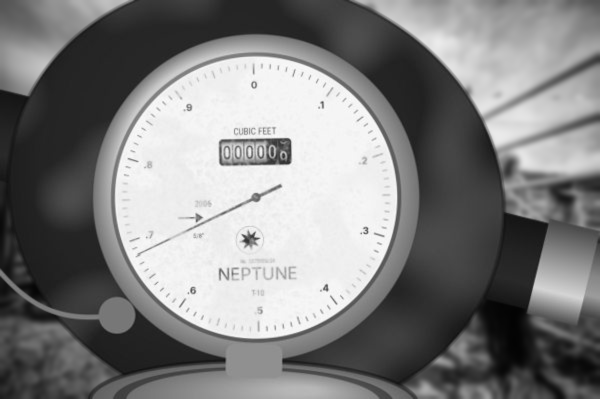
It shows 8.68 (ft³)
